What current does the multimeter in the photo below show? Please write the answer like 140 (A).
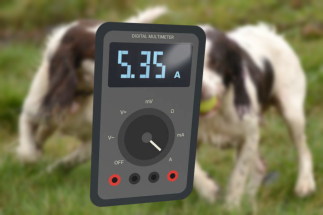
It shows 5.35 (A)
